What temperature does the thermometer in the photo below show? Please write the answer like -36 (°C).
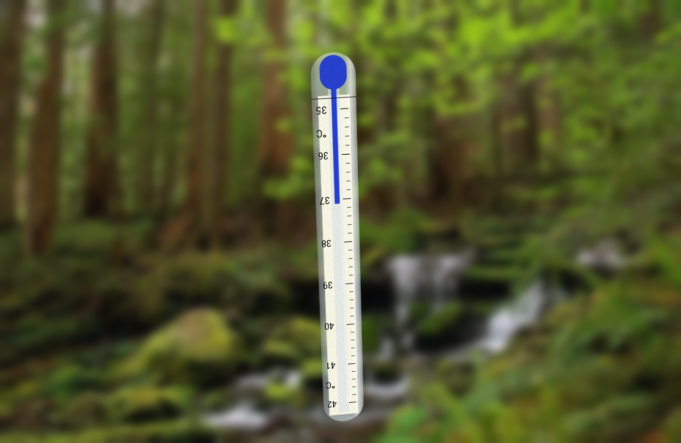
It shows 37.1 (°C)
